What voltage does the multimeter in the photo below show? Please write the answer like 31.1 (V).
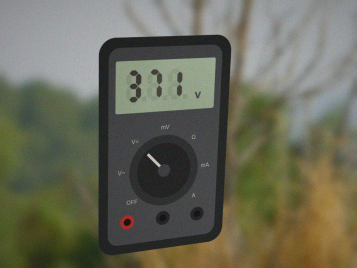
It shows 371 (V)
